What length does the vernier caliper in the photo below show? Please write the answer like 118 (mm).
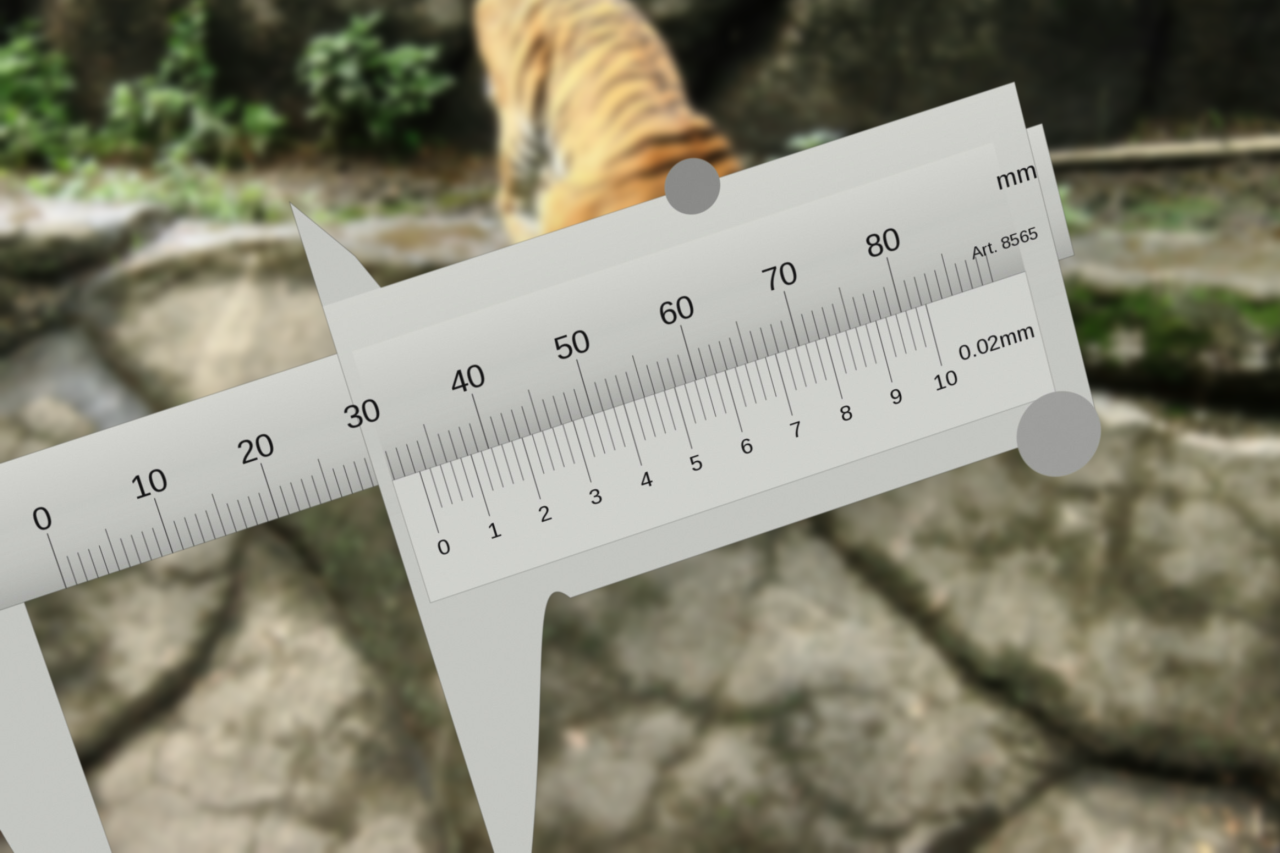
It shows 33.4 (mm)
